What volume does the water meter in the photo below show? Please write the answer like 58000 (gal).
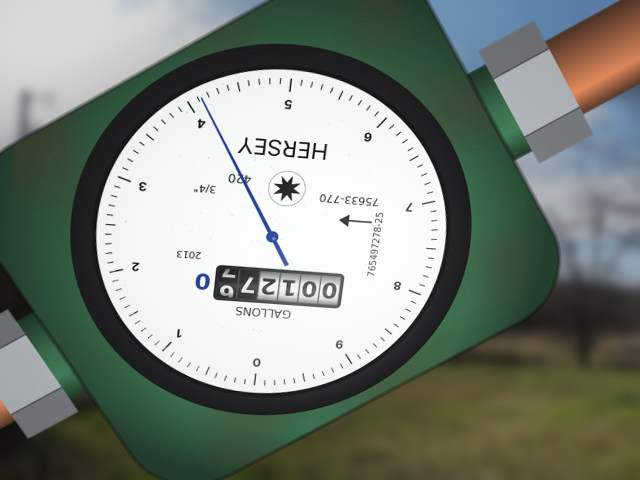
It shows 12764.1 (gal)
